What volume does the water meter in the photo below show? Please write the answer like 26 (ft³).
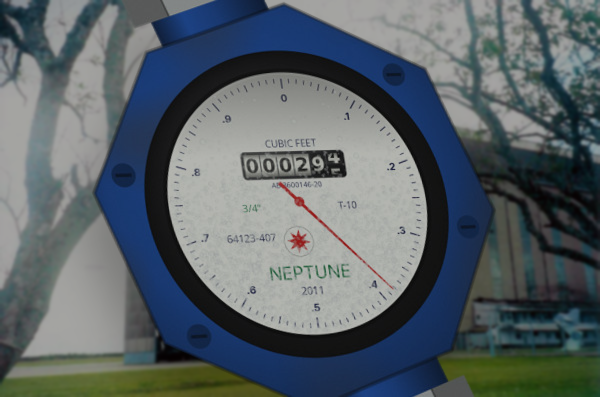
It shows 294.38 (ft³)
